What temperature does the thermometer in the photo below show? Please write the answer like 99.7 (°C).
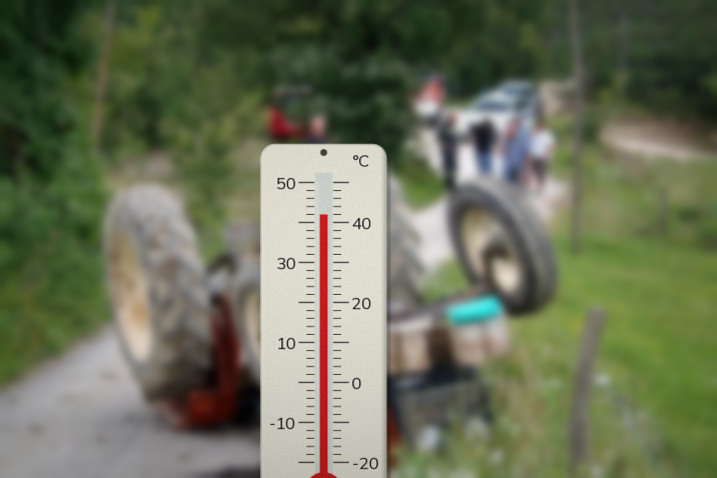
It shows 42 (°C)
